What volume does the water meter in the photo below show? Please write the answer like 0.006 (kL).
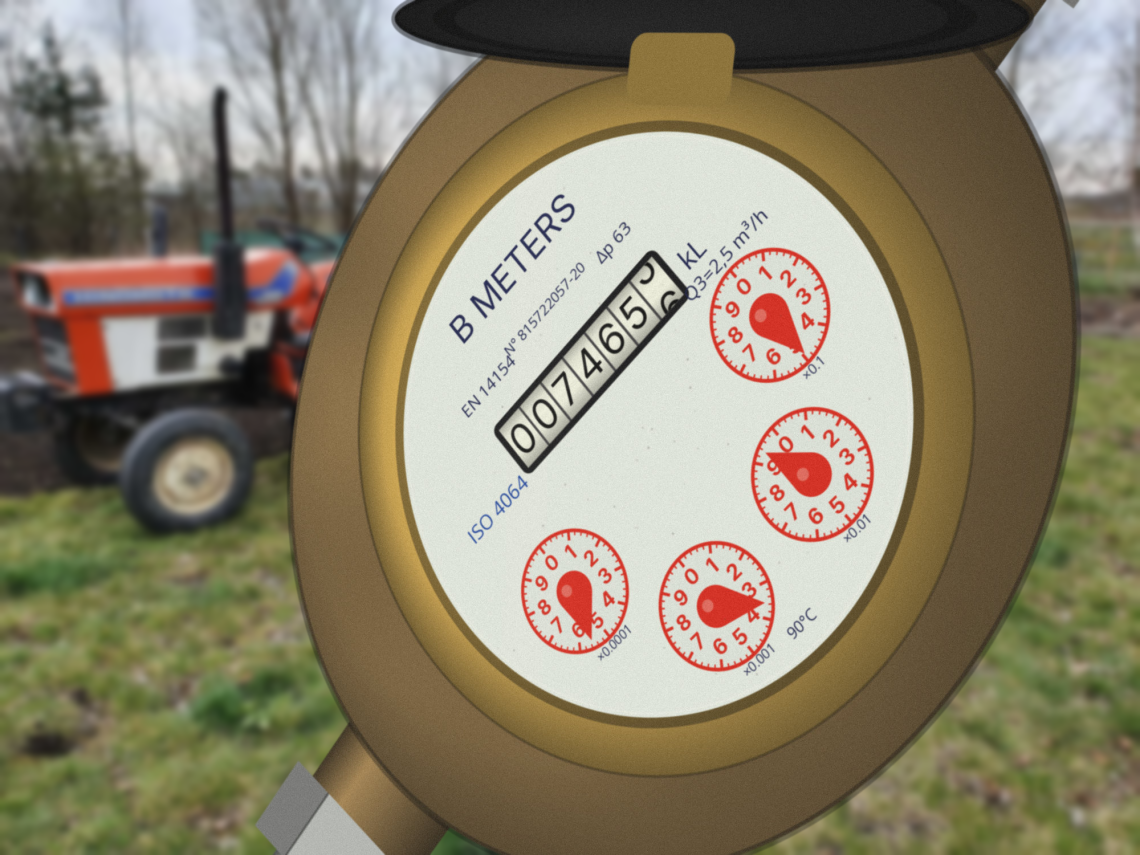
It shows 74655.4935 (kL)
